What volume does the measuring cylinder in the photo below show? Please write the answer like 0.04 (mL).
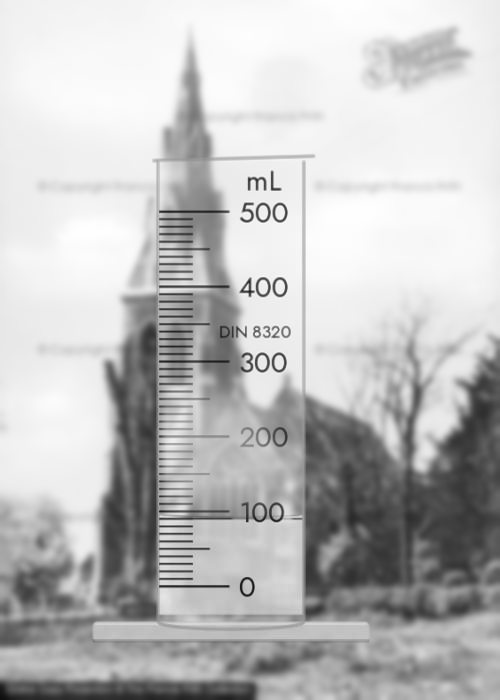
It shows 90 (mL)
